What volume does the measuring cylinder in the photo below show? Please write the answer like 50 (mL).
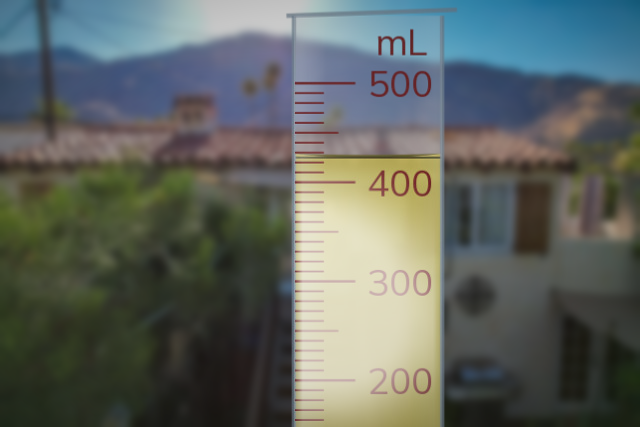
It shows 425 (mL)
